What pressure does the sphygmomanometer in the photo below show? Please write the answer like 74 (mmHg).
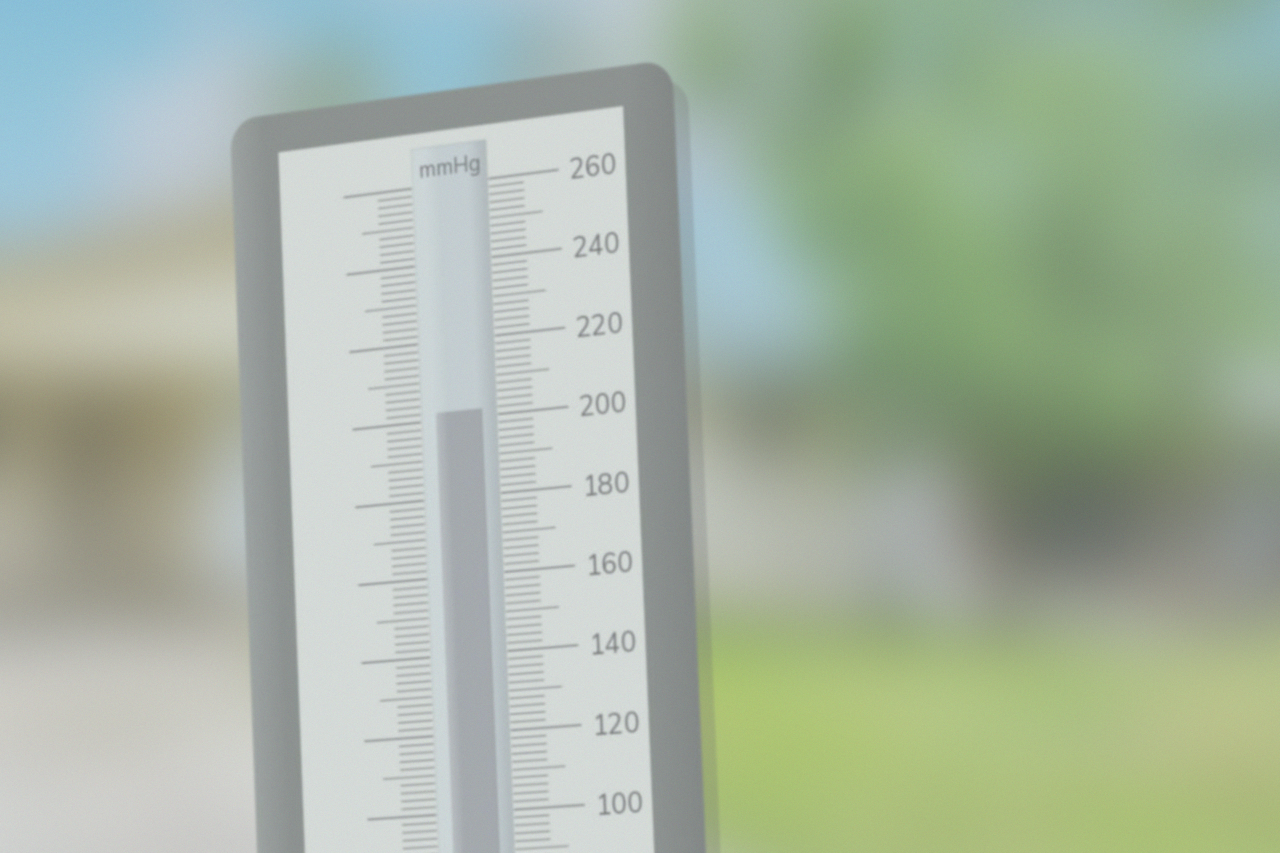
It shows 202 (mmHg)
